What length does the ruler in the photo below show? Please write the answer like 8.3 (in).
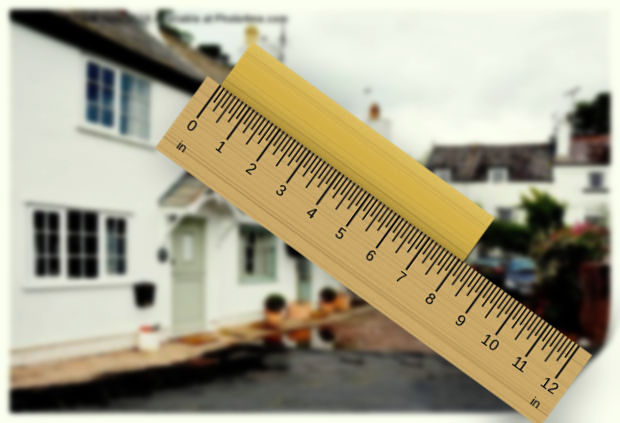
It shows 8.125 (in)
